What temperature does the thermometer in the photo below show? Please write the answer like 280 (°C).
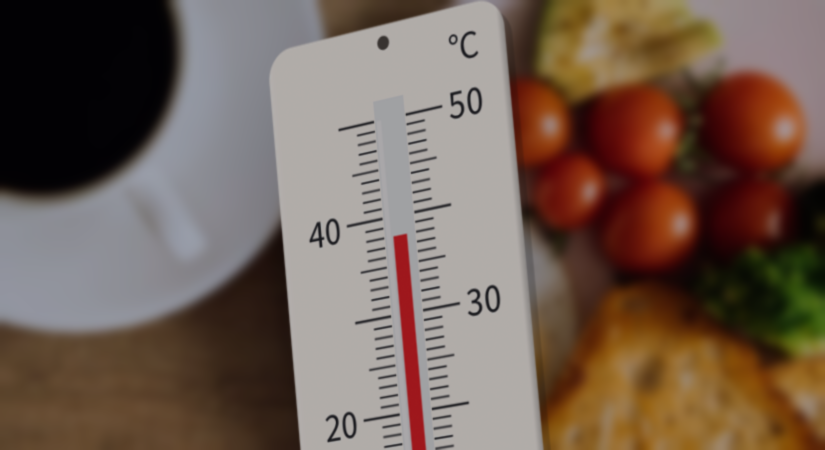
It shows 38 (°C)
